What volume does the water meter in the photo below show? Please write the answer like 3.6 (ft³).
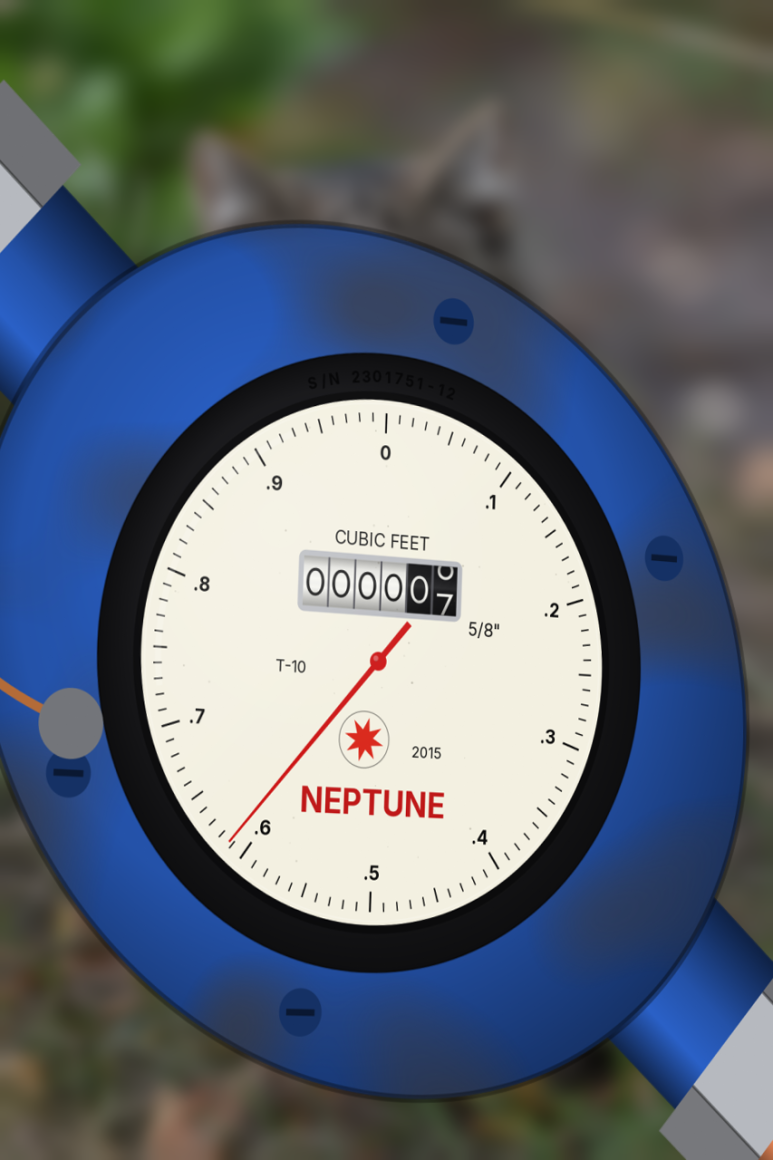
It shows 6.61 (ft³)
